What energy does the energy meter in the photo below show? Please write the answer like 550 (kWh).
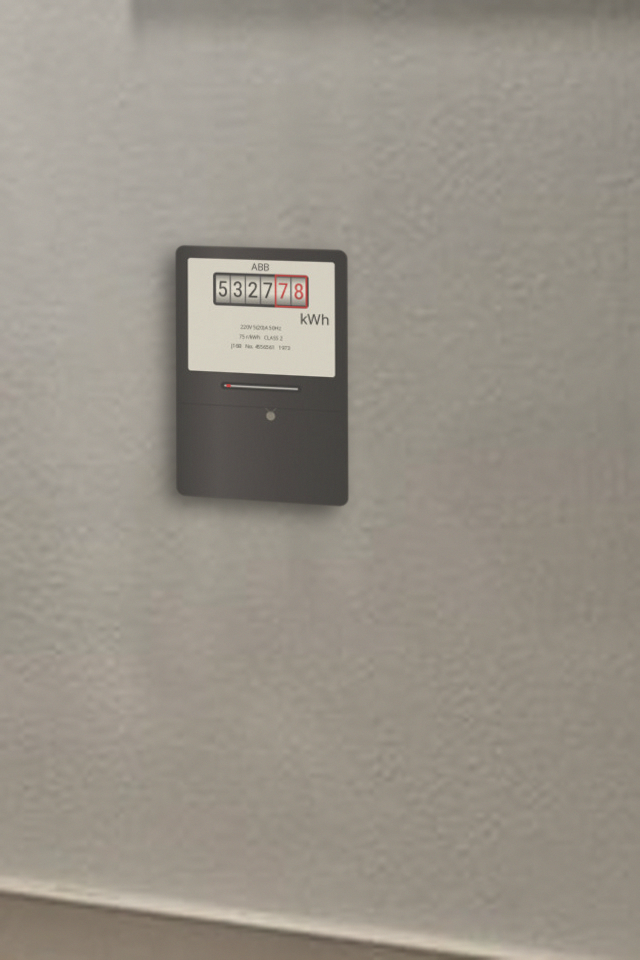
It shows 5327.78 (kWh)
